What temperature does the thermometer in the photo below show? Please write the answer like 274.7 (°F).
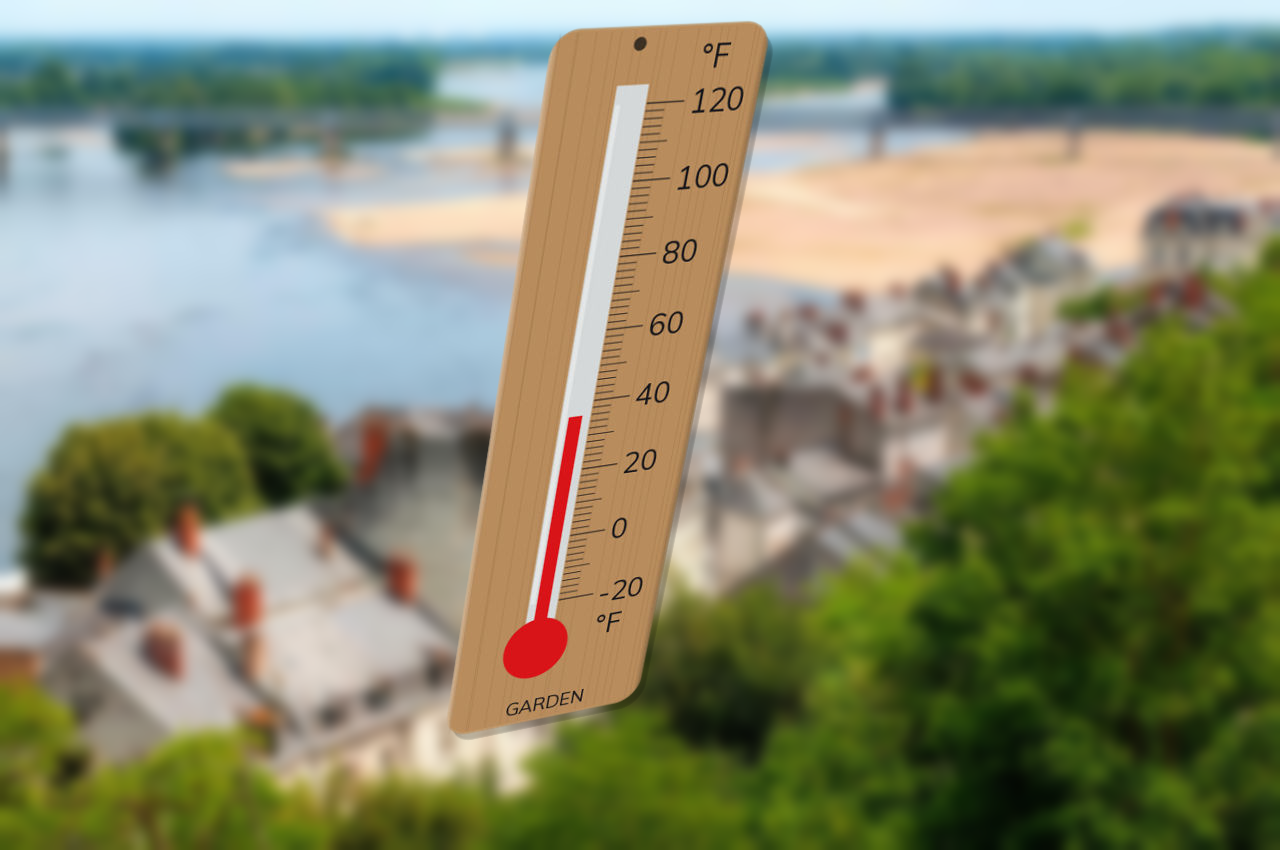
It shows 36 (°F)
